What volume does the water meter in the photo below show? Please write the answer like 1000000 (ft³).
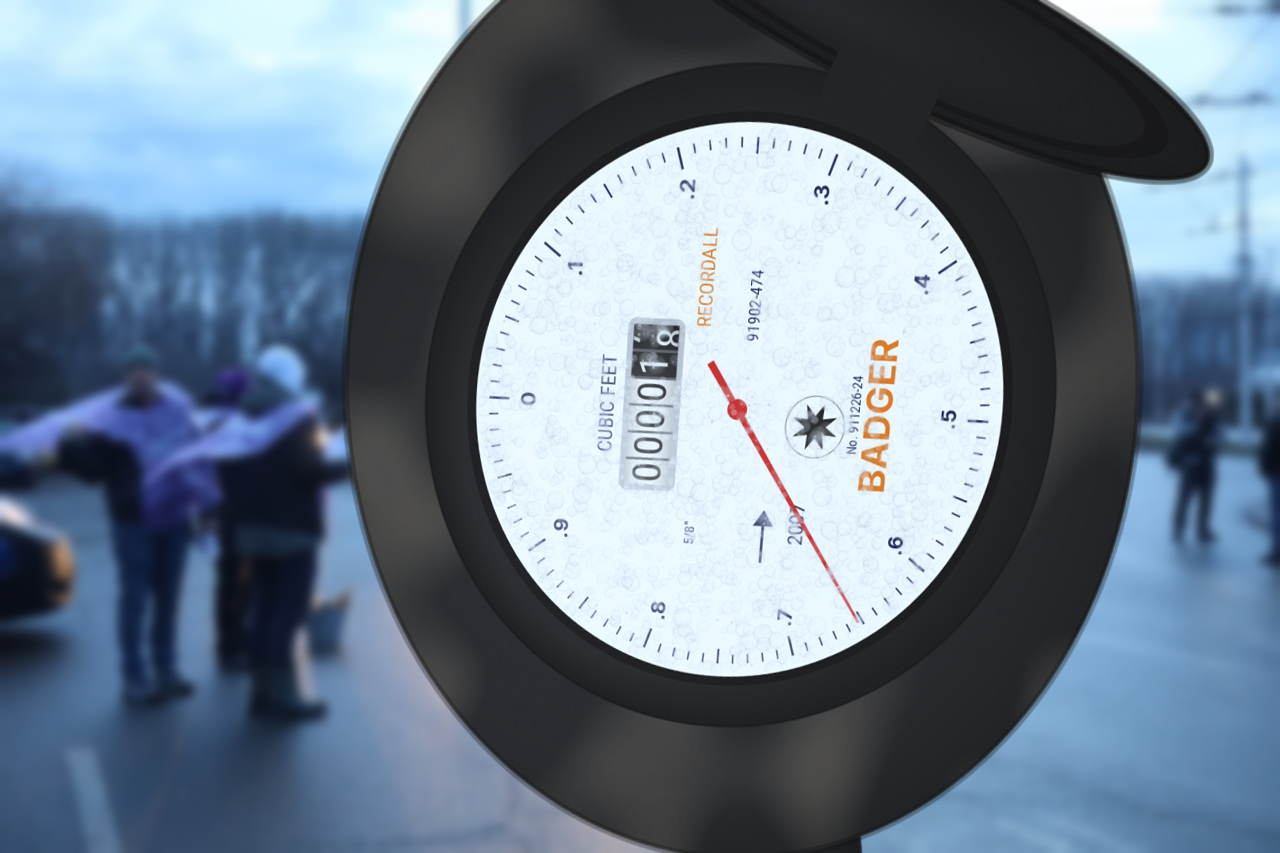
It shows 17.65 (ft³)
